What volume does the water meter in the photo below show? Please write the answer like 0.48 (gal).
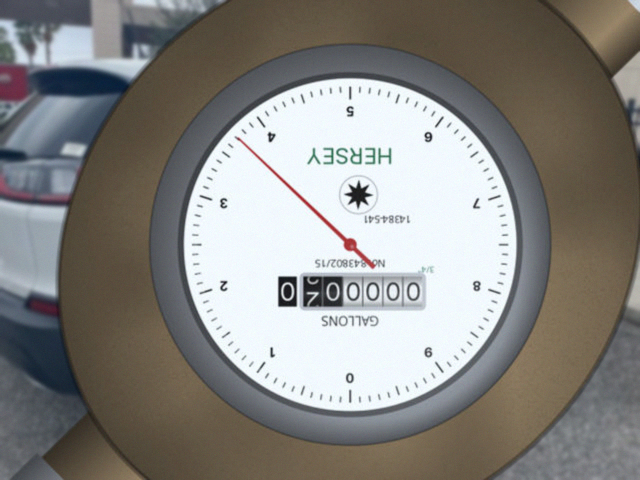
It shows 23.7 (gal)
